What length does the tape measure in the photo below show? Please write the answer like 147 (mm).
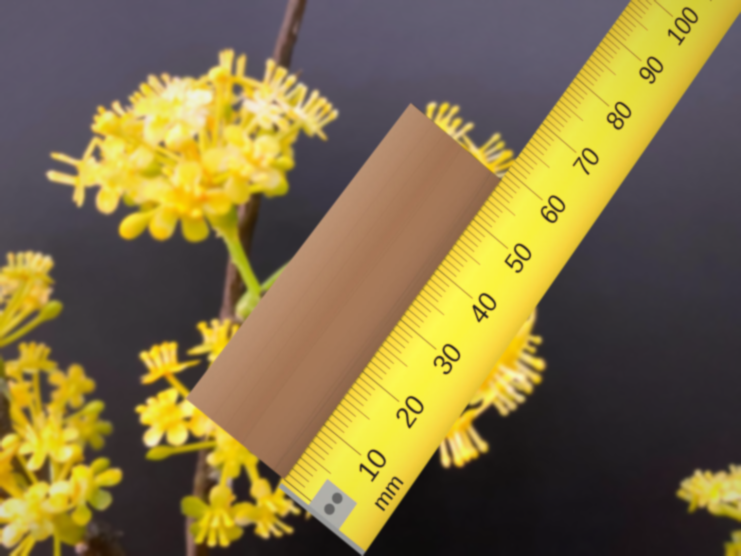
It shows 58 (mm)
